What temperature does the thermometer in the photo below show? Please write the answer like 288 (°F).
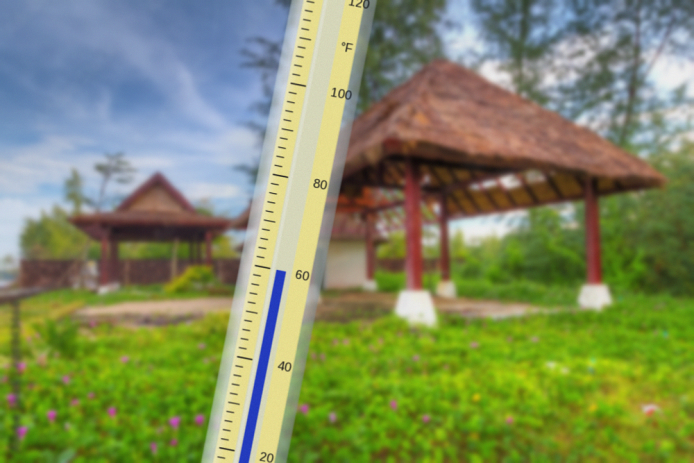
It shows 60 (°F)
